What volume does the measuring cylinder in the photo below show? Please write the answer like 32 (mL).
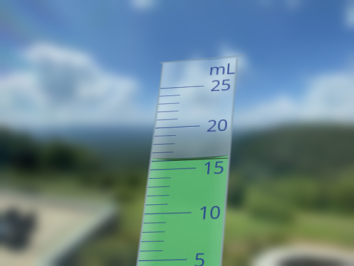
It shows 16 (mL)
